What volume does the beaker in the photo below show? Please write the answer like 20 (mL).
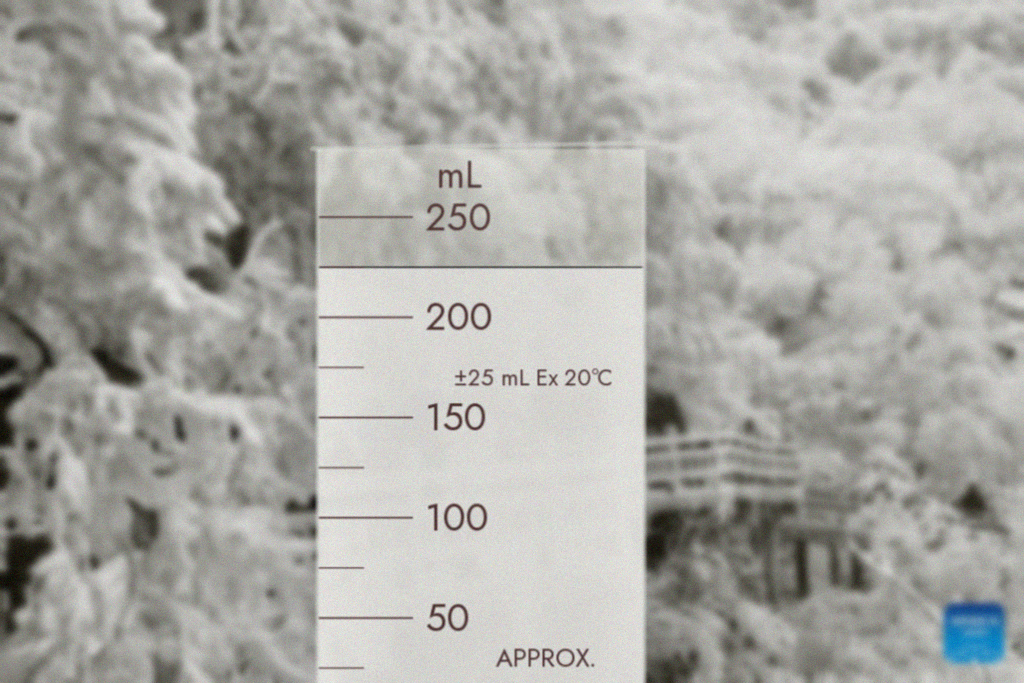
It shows 225 (mL)
